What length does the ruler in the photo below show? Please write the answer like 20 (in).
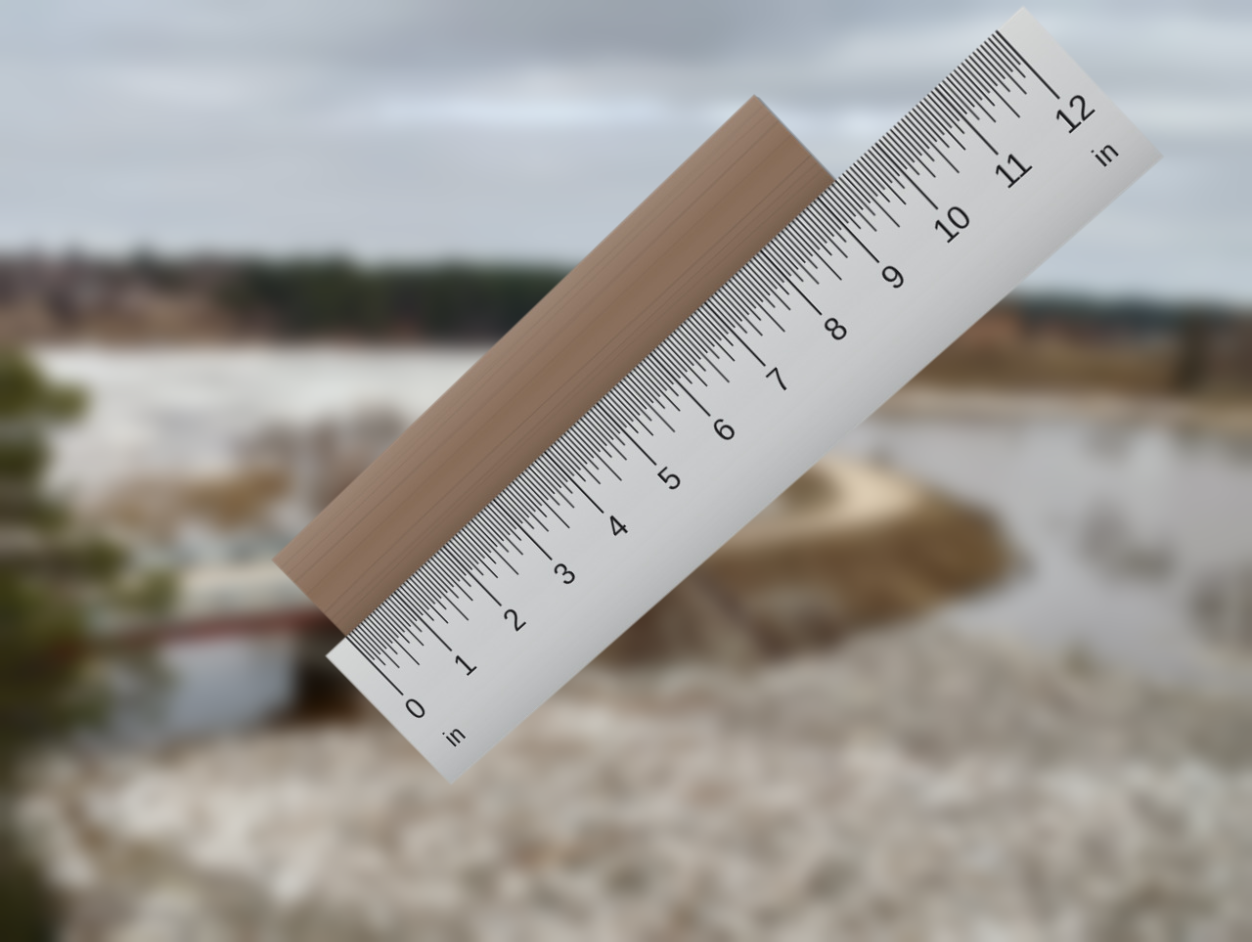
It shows 9.3125 (in)
